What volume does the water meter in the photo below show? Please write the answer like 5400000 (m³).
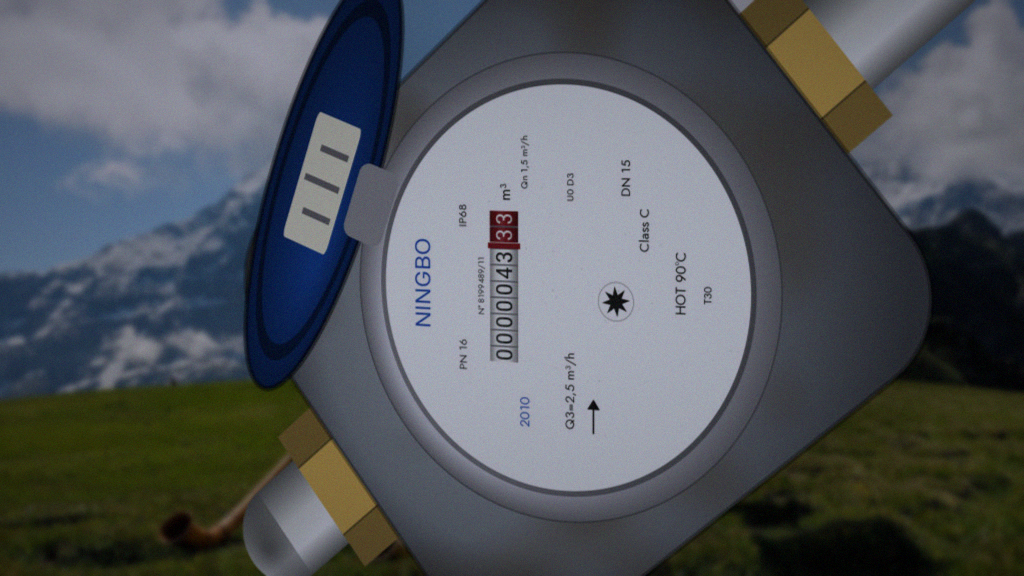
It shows 43.33 (m³)
